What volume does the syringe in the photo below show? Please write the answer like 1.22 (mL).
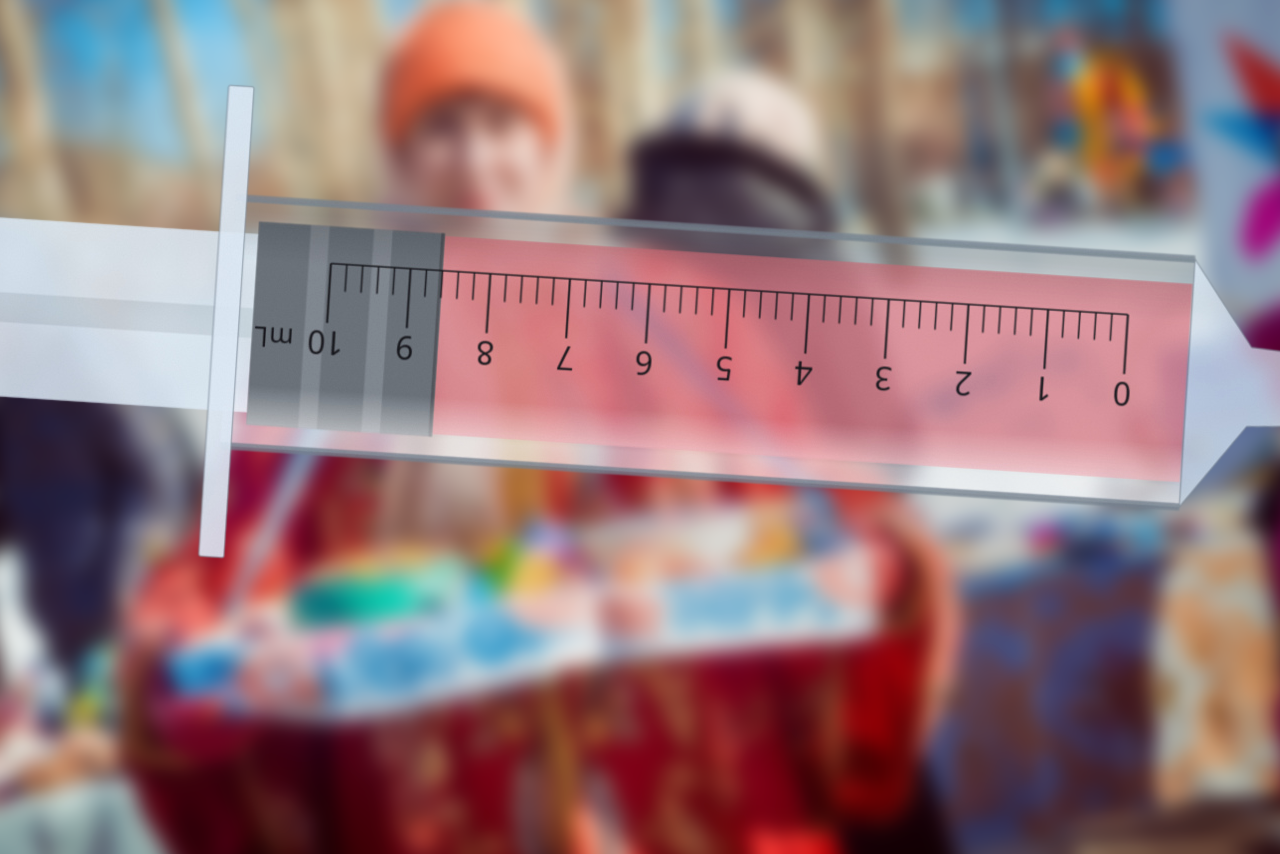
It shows 8.6 (mL)
